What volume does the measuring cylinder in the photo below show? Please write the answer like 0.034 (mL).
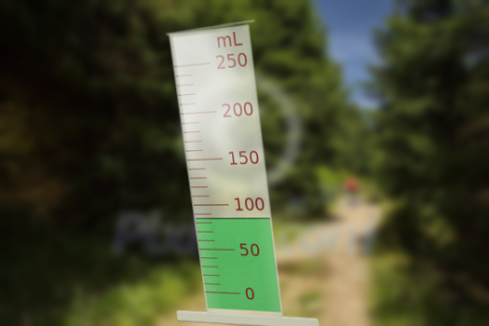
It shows 85 (mL)
